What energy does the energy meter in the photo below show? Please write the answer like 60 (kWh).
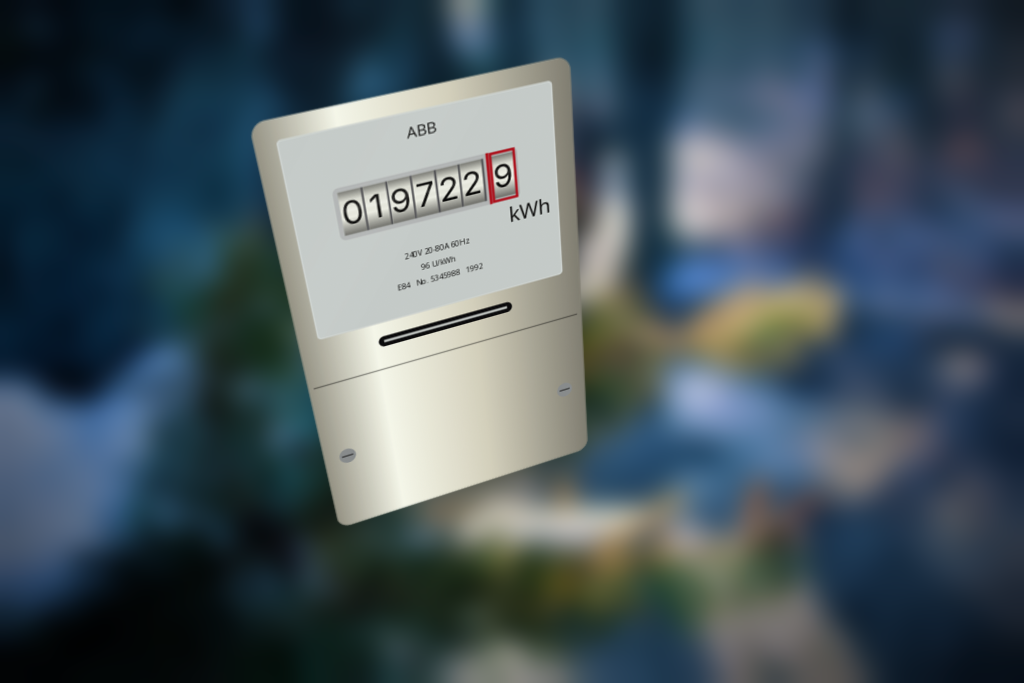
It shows 19722.9 (kWh)
